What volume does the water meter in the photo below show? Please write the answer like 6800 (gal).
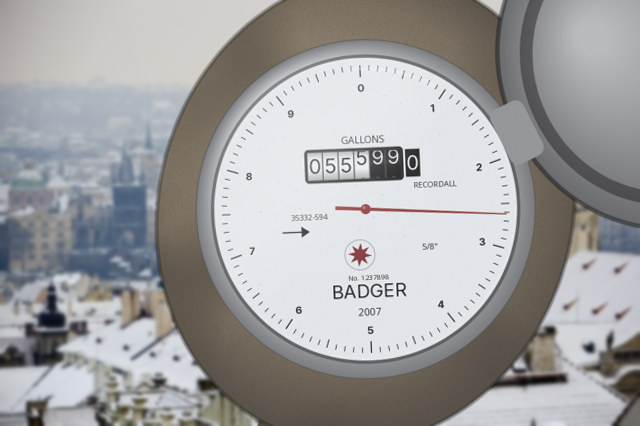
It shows 555992.6 (gal)
